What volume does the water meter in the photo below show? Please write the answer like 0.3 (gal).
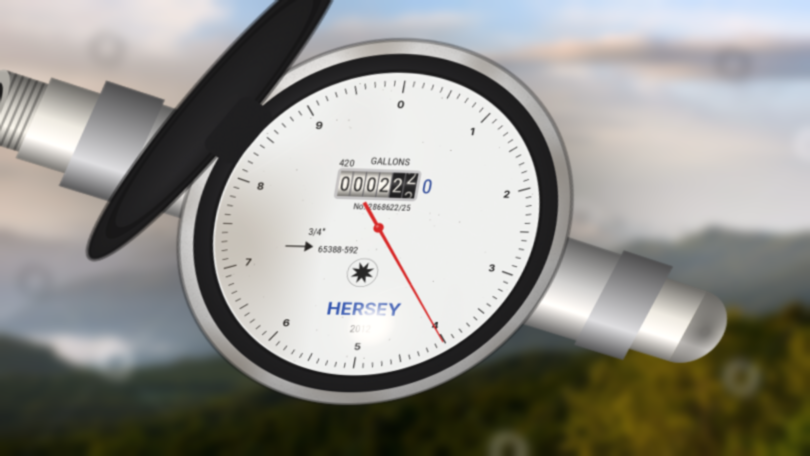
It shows 2224.0 (gal)
